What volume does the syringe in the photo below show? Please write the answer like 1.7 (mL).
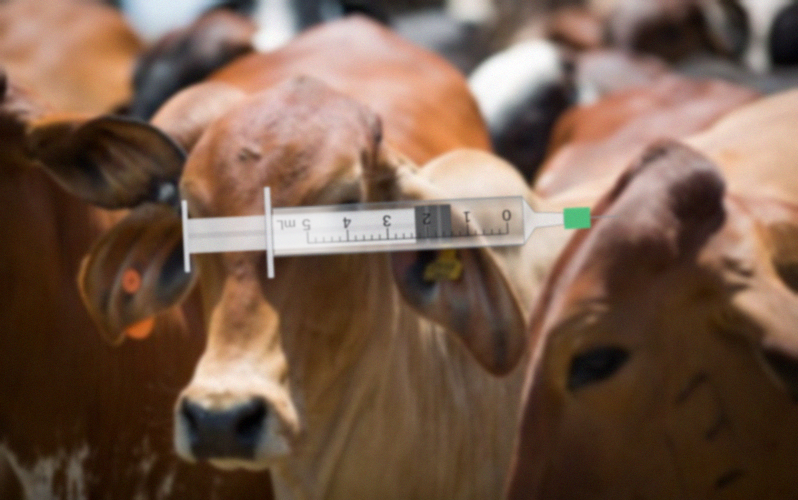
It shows 1.4 (mL)
